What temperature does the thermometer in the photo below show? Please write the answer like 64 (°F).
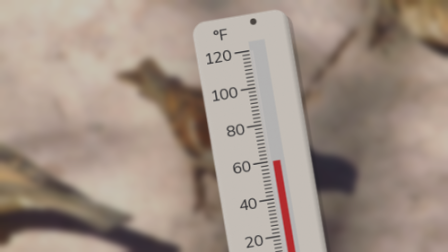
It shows 60 (°F)
